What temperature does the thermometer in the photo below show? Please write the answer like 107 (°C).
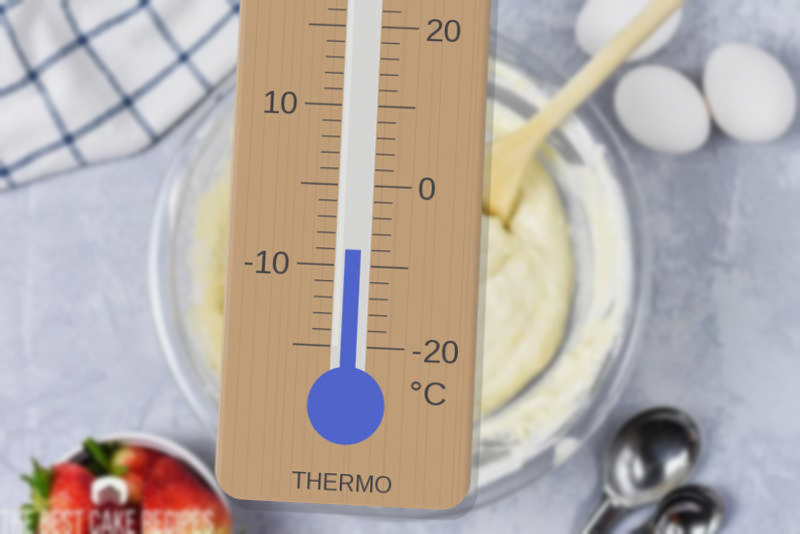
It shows -8 (°C)
